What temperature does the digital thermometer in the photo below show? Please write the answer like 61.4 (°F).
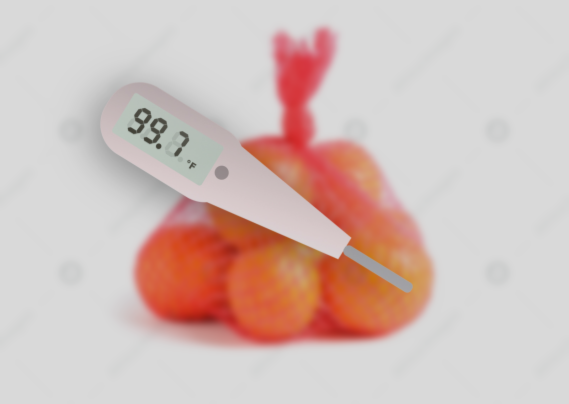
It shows 99.7 (°F)
